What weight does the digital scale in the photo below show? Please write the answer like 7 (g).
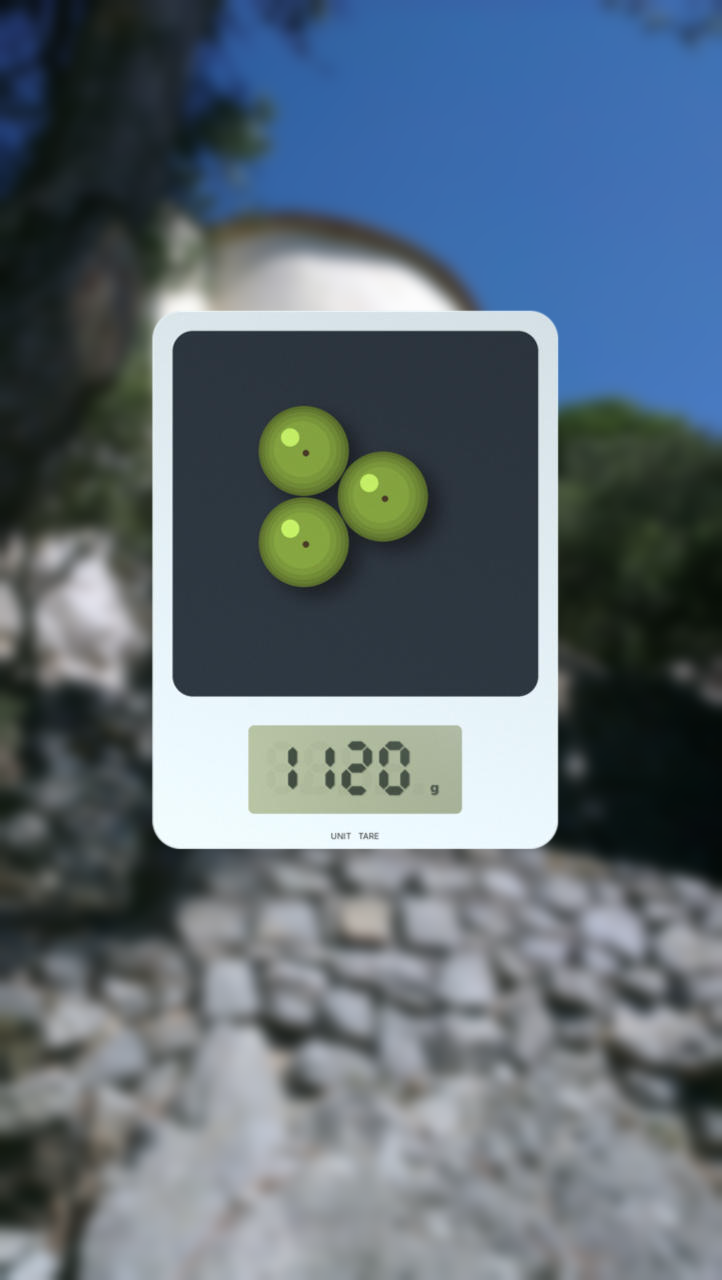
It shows 1120 (g)
